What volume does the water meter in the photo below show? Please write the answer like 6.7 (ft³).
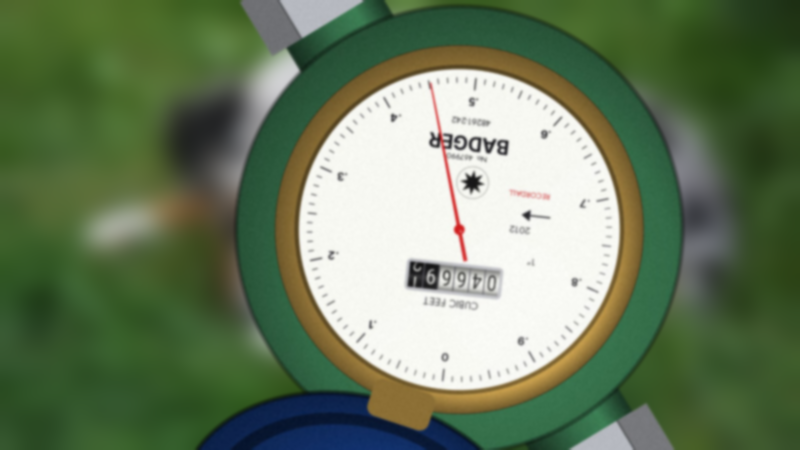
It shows 46691.45 (ft³)
